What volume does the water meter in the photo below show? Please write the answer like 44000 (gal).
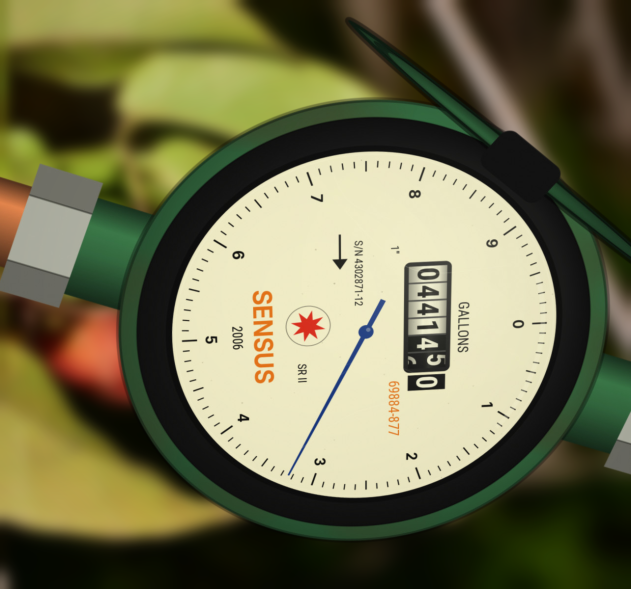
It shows 441453.2 (gal)
